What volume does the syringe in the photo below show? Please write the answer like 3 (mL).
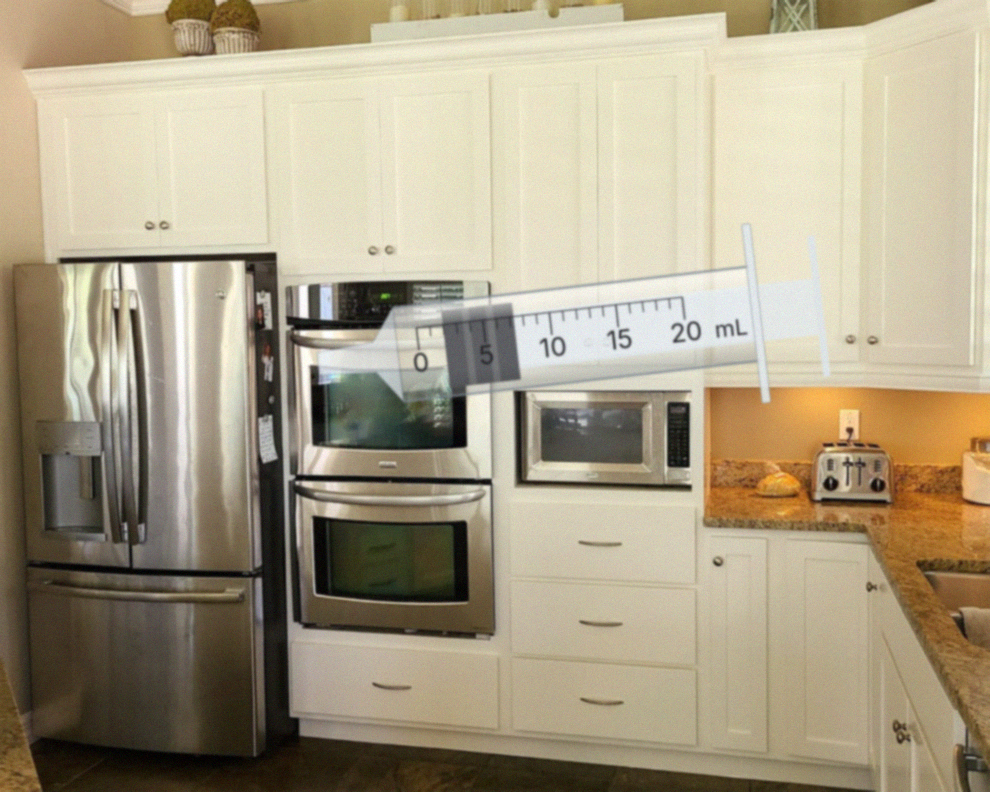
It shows 2 (mL)
